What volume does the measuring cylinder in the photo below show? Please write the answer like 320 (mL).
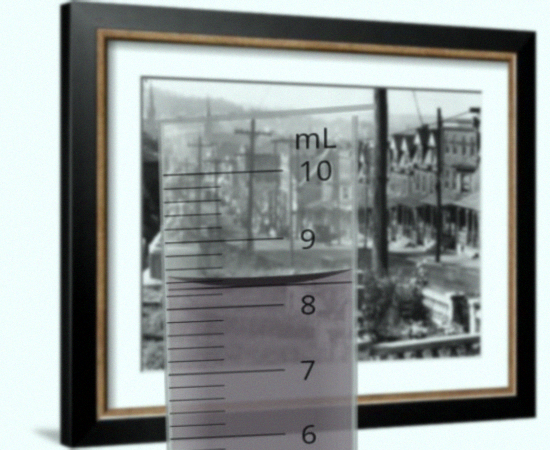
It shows 8.3 (mL)
